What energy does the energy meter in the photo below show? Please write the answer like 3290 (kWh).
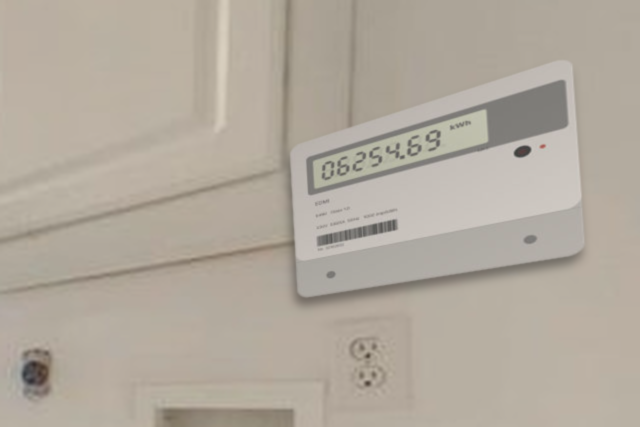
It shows 6254.69 (kWh)
